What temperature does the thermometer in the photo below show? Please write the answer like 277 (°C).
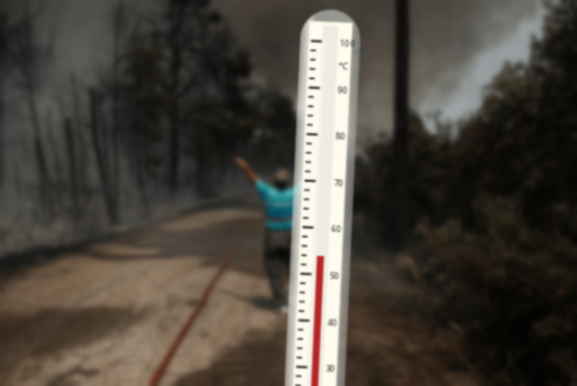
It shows 54 (°C)
